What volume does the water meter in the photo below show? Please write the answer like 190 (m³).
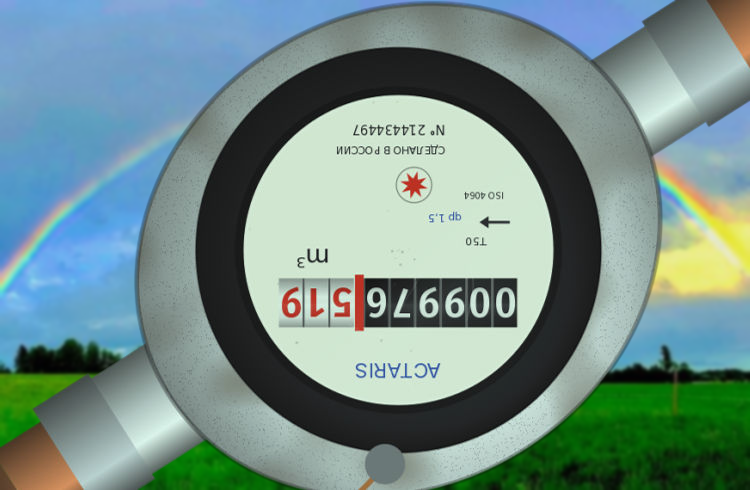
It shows 9976.519 (m³)
